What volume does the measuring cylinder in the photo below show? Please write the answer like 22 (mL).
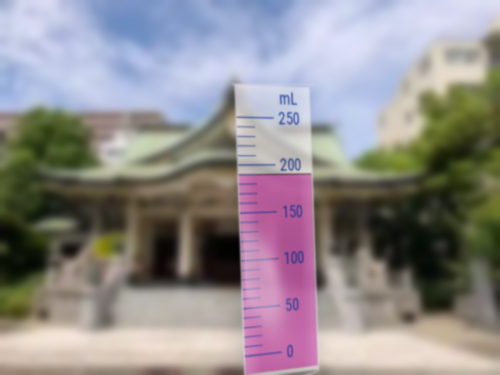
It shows 190 (mL)
